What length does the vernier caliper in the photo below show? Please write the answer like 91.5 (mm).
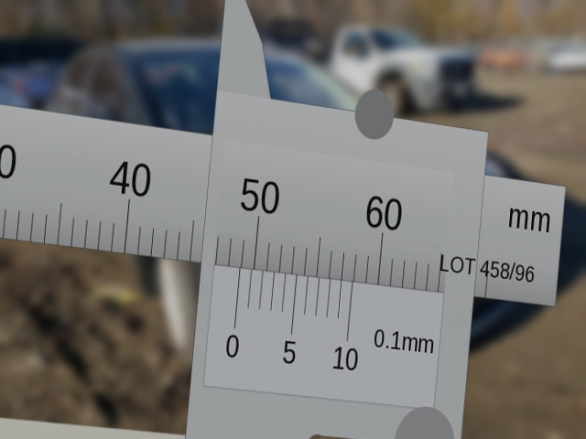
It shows 48.9 (mm)
